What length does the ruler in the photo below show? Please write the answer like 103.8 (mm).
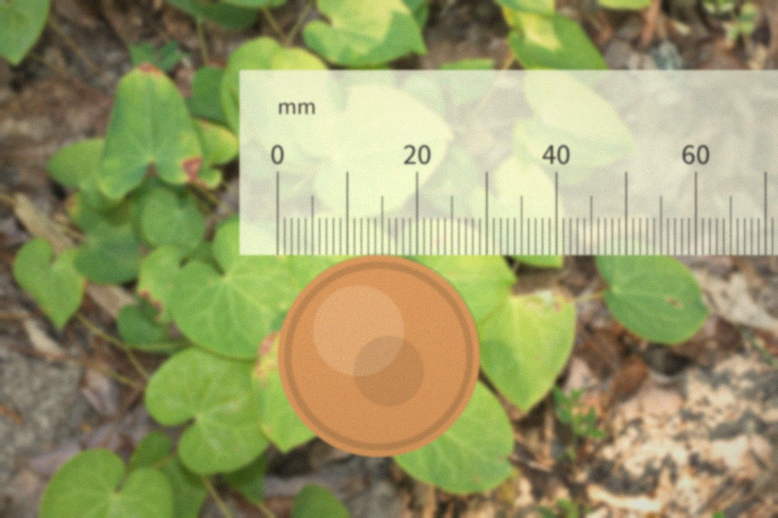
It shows 29 (mm)
